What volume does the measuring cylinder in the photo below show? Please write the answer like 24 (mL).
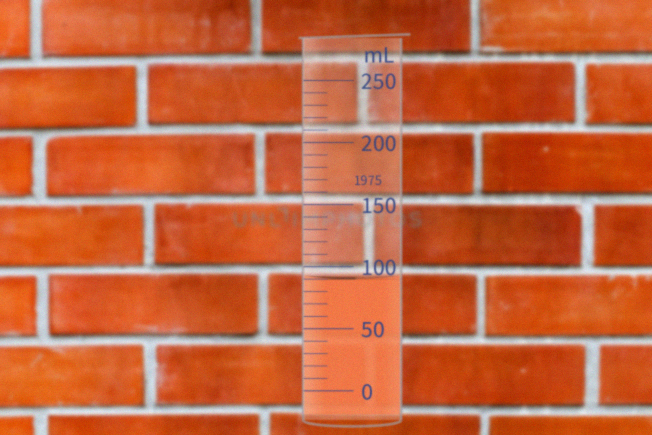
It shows 90 (mL)
